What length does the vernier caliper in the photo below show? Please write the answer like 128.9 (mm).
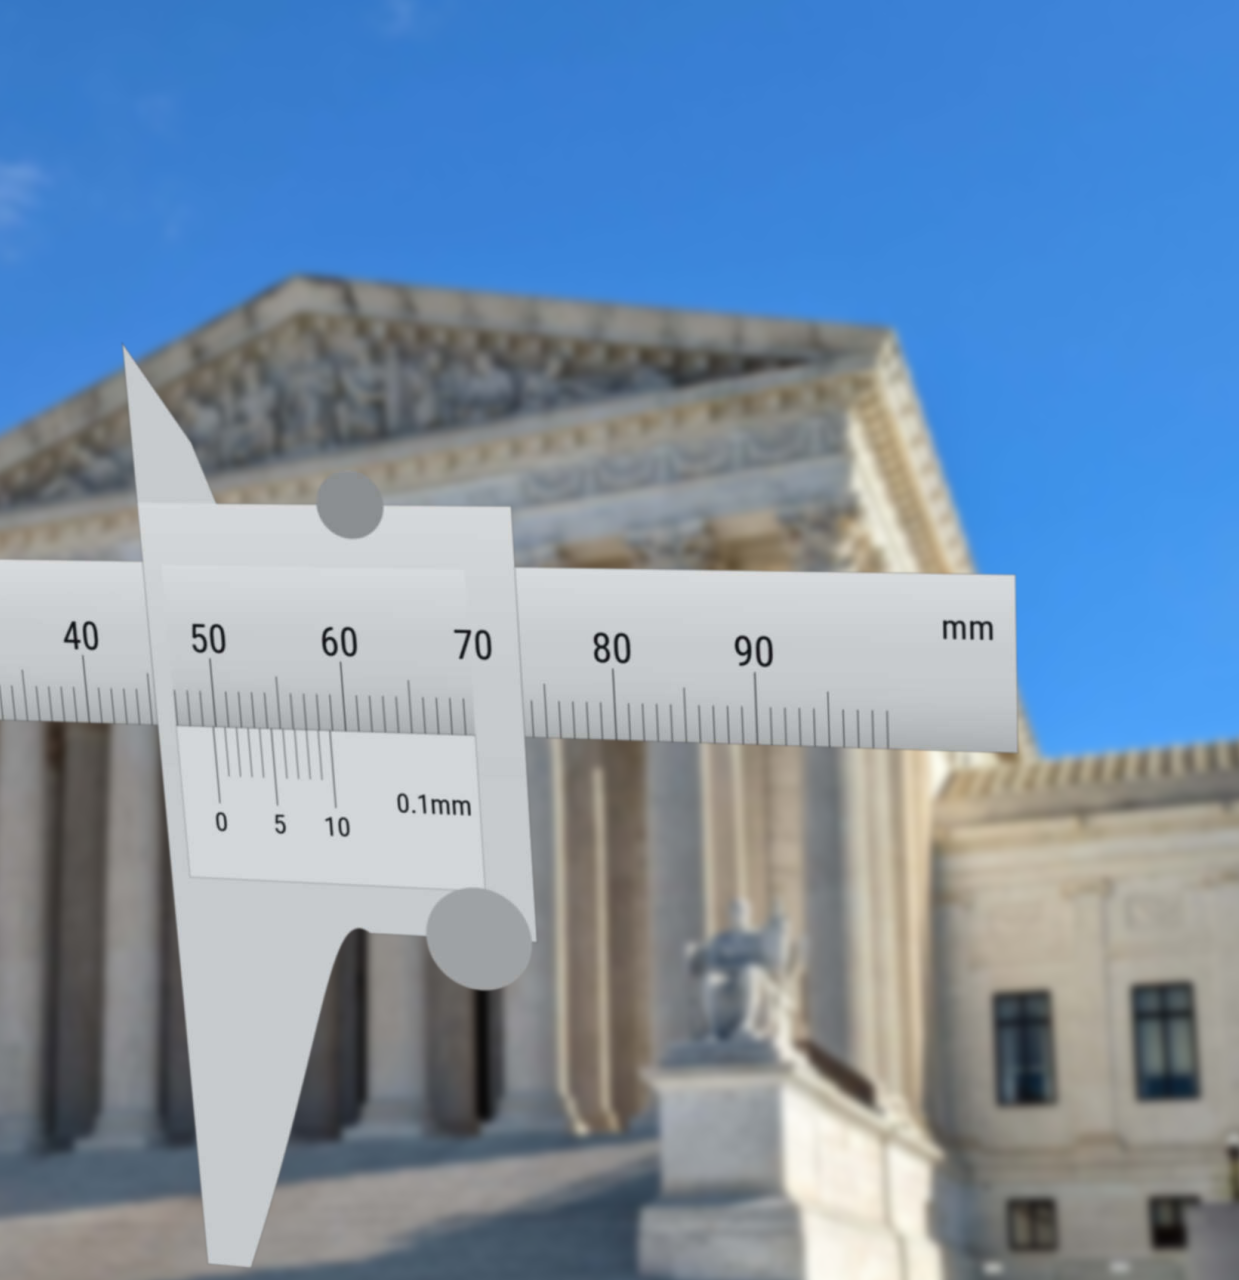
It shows 49.8 (mm)
